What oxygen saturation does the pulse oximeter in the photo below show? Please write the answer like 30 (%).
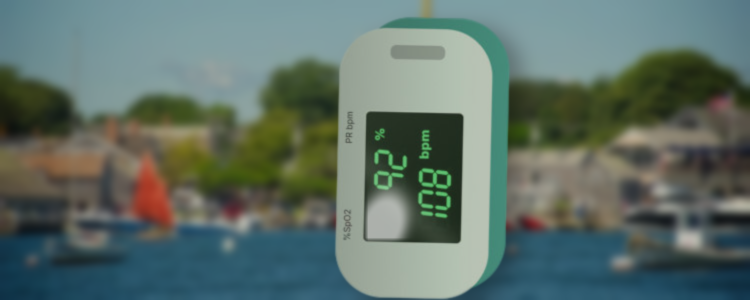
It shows 92 (%)
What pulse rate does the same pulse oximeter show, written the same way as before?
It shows 108 (bpm)
